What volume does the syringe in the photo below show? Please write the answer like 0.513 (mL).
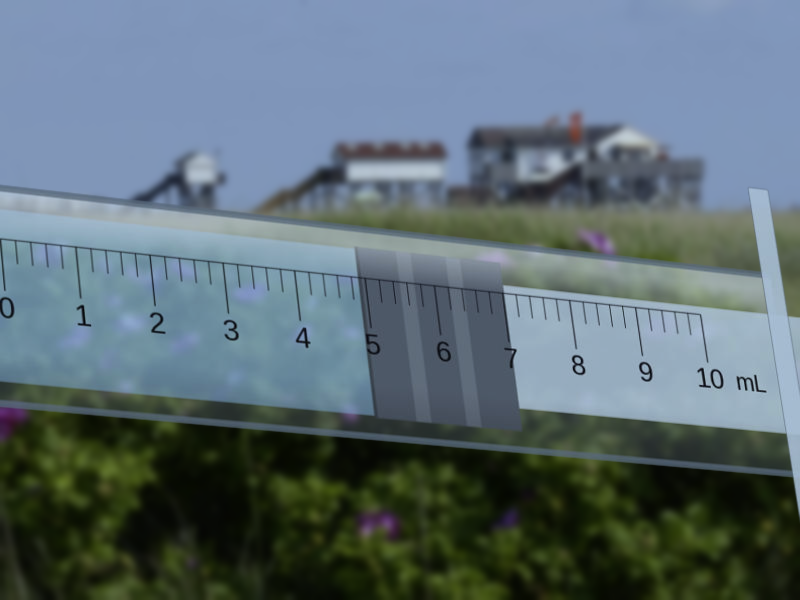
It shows 4.9 (mL)
